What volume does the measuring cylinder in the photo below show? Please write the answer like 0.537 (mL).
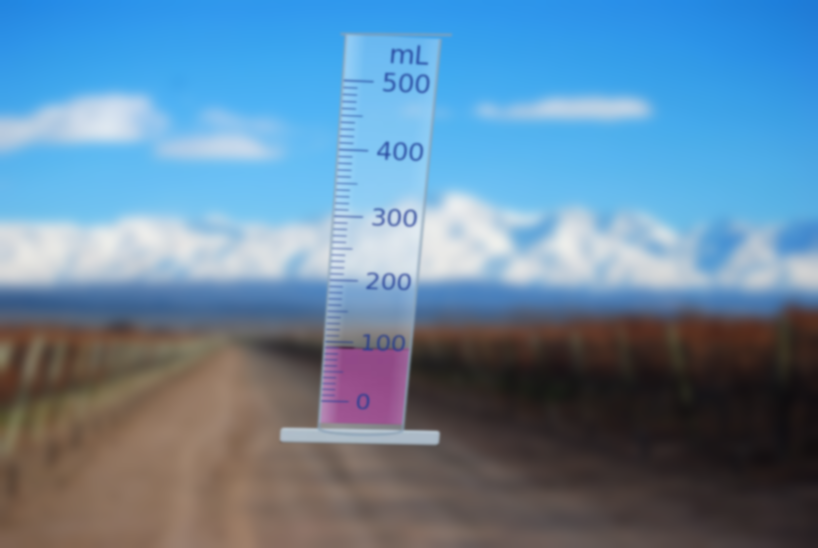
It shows 90 (mL)
